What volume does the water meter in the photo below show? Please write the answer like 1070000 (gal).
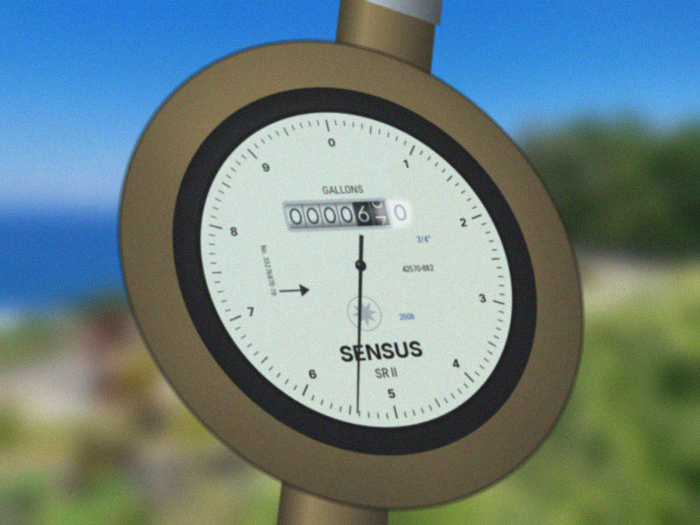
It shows 665.4 (gal)
